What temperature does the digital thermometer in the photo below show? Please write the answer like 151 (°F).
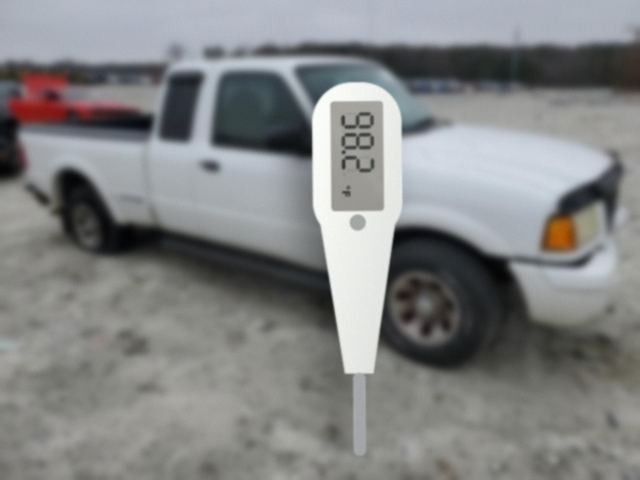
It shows 98.2 (°F)
